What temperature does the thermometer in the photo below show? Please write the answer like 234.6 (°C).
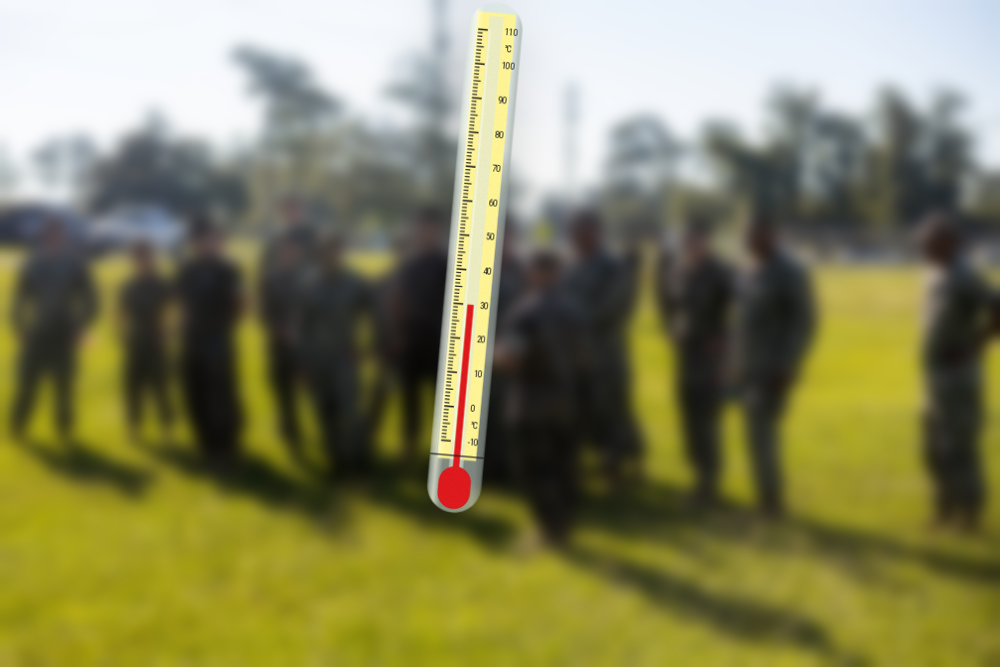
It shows 30 (°C)
